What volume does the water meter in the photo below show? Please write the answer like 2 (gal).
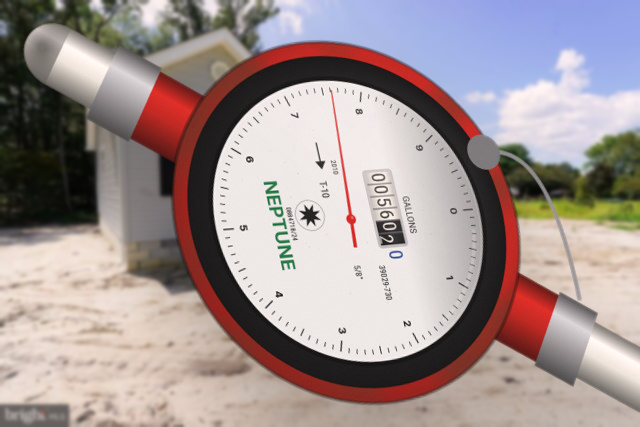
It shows 56017.6 (gal)
